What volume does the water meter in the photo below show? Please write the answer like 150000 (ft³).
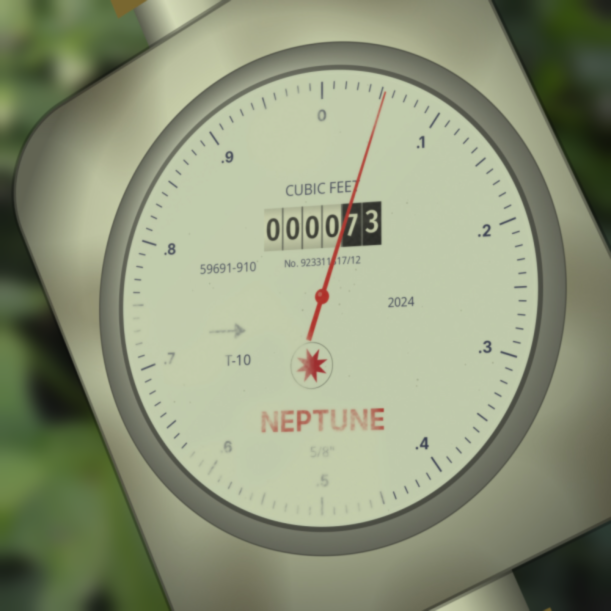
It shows 73.05 (ft³)
